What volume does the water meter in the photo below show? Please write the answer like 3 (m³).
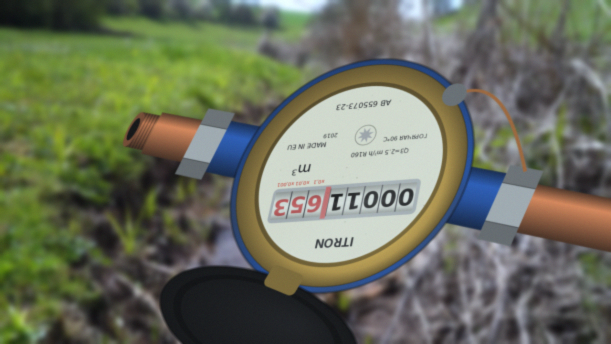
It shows 11.653 (m³)
